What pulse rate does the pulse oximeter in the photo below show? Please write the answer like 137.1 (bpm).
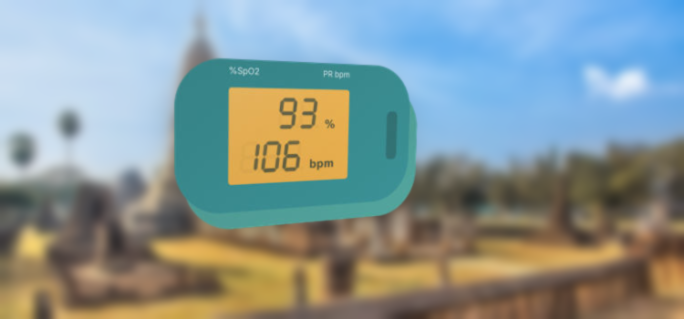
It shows 106 (bpm)
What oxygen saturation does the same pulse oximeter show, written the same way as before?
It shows 93 (%)
